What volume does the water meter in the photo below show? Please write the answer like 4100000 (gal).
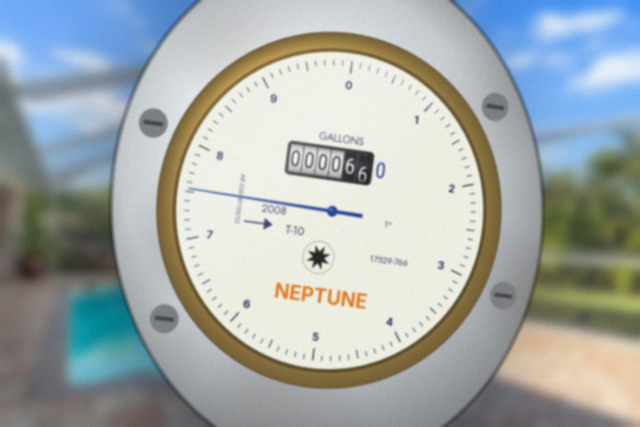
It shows 657.5 (gal)
